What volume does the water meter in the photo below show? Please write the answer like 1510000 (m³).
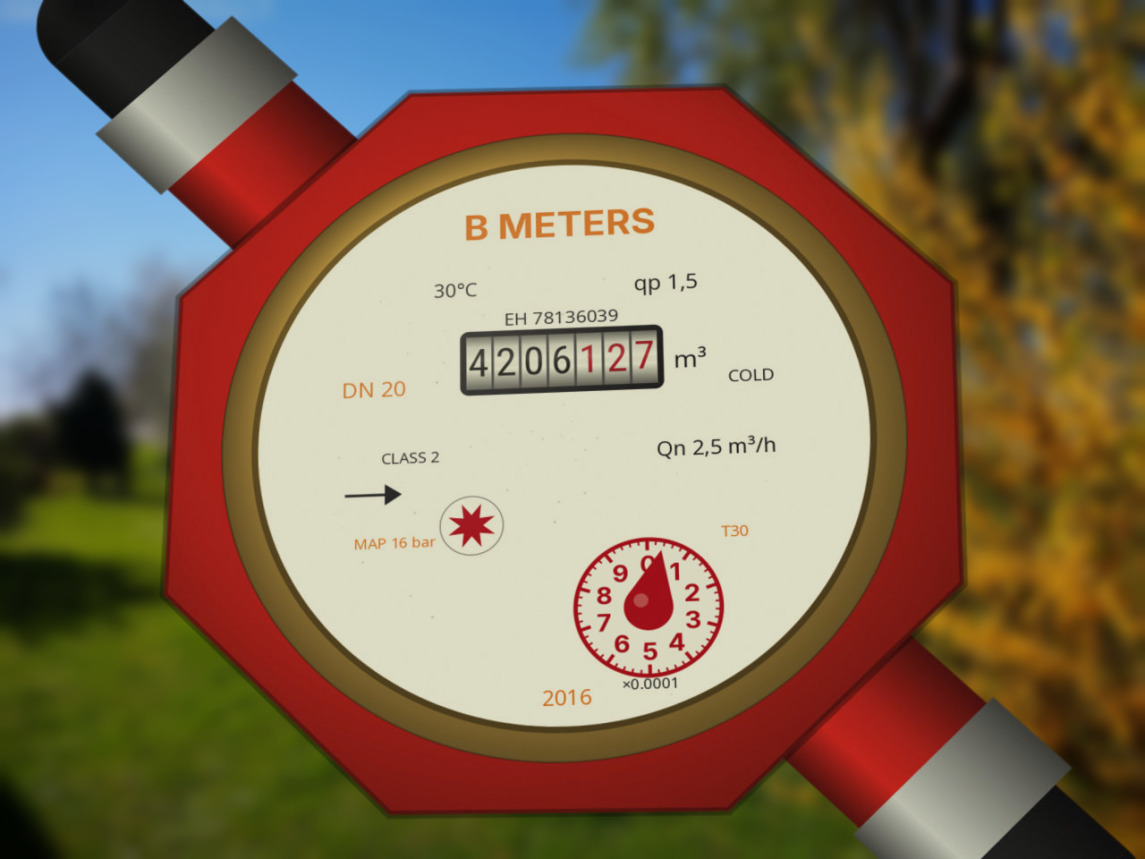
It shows 4206.1270 (m³)
